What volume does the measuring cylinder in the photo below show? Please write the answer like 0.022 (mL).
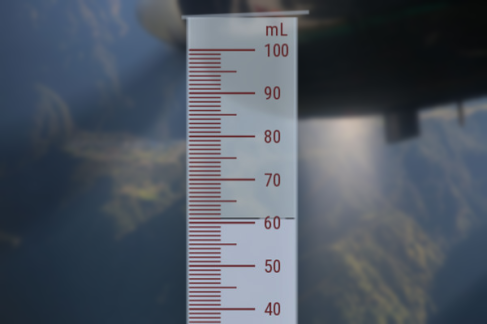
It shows 61 (mL)
